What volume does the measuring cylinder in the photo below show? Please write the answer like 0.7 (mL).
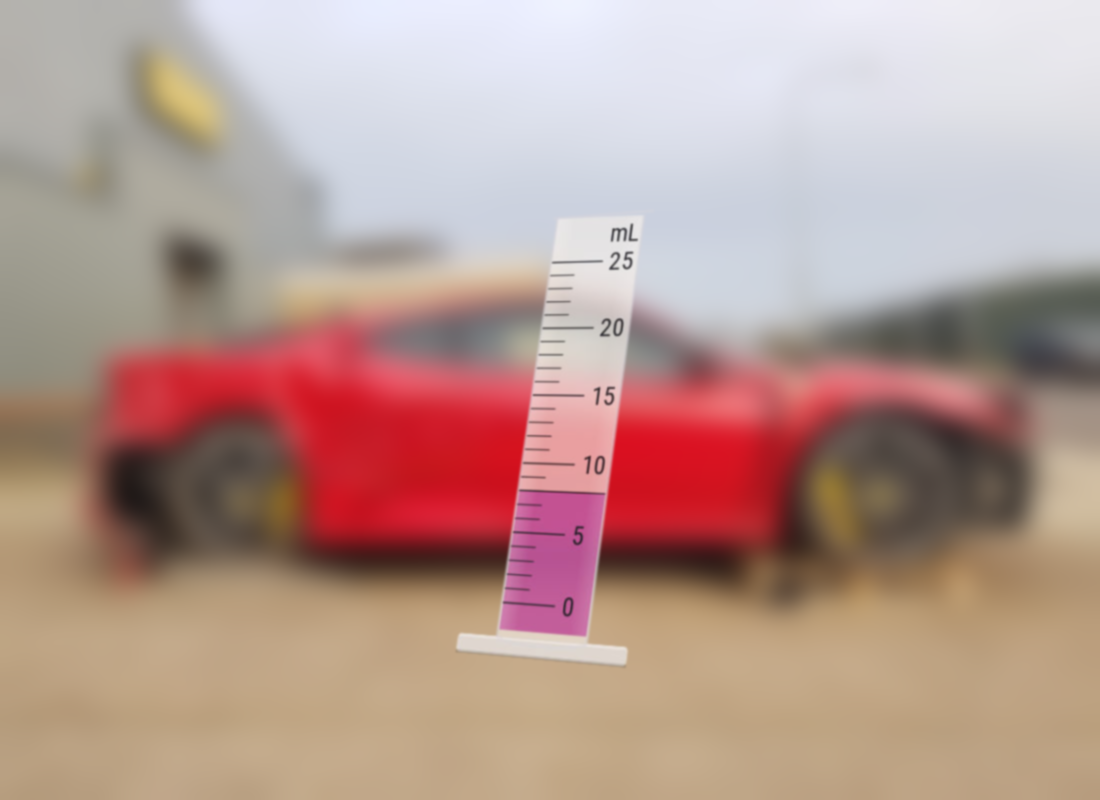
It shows 8 (mL)
